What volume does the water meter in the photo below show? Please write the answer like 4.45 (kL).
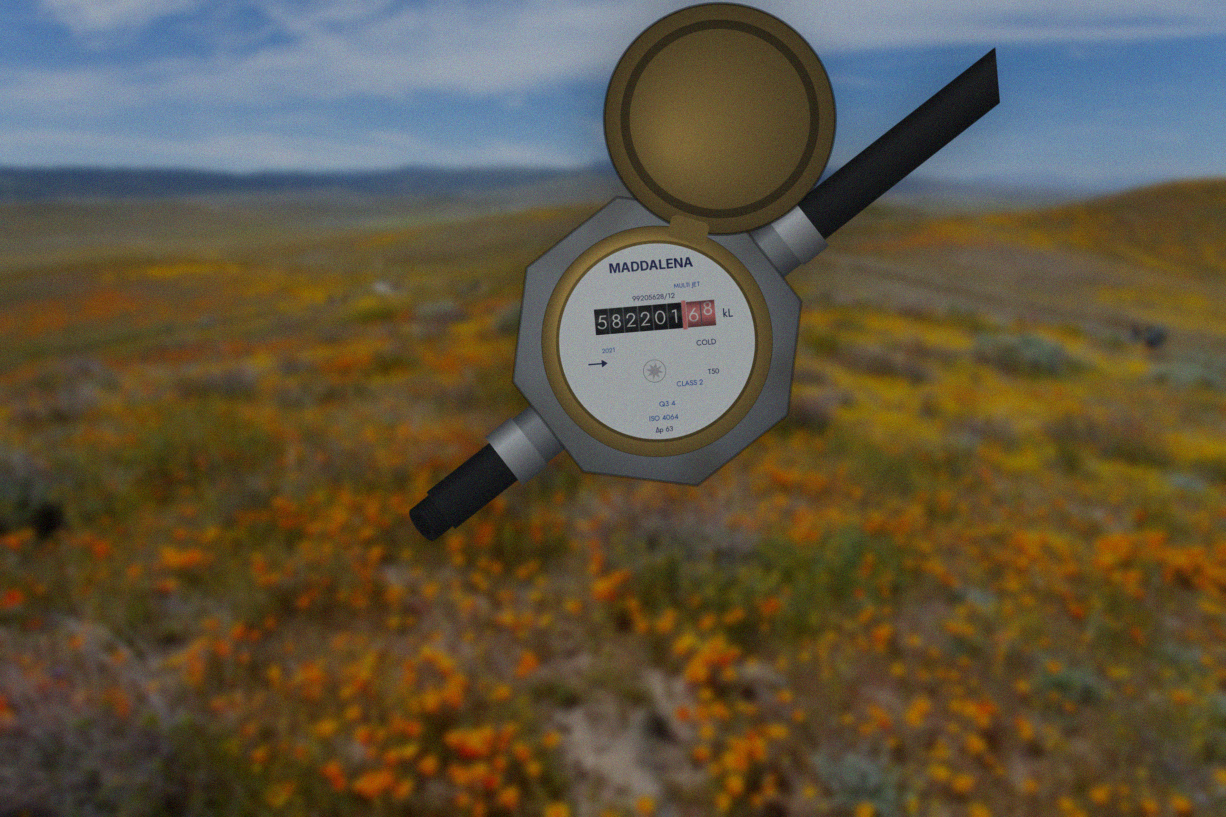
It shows 582201.68 (kL)
